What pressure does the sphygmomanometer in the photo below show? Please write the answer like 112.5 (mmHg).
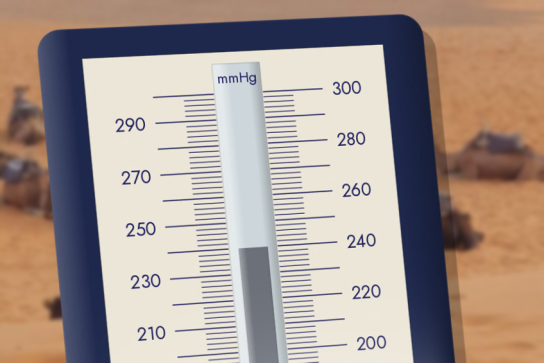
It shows 240 (mmHg)
